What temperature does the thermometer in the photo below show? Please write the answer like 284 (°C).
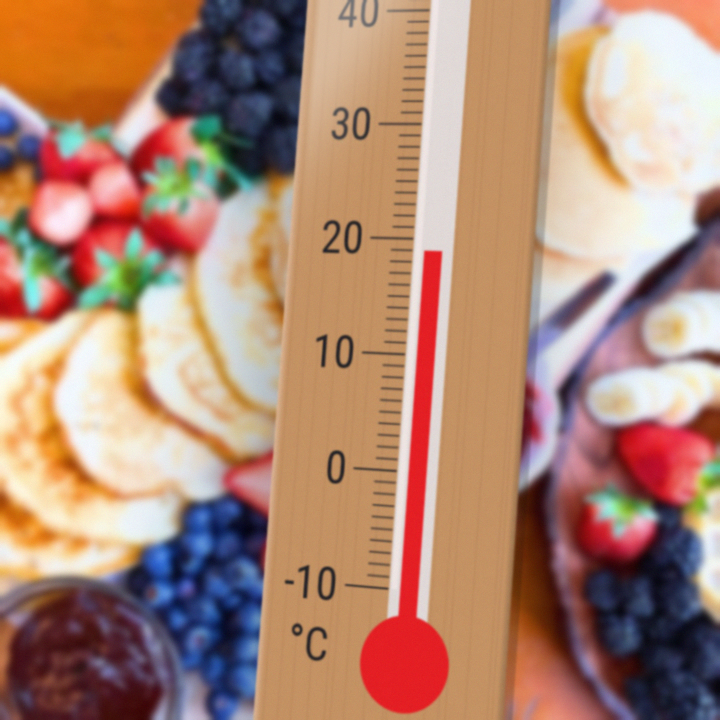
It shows 19 (°C)
